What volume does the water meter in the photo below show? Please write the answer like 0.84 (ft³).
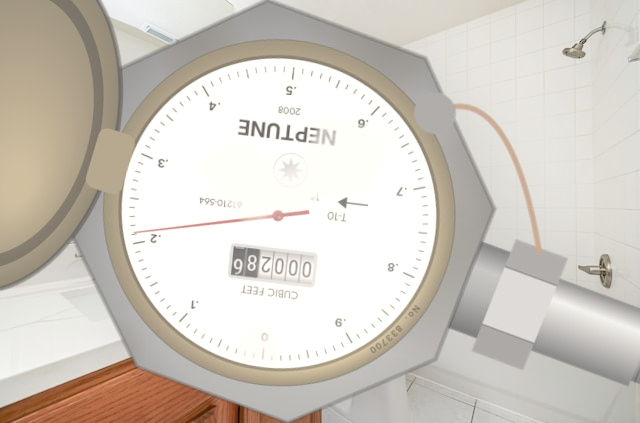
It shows 286.21 (ft³)
